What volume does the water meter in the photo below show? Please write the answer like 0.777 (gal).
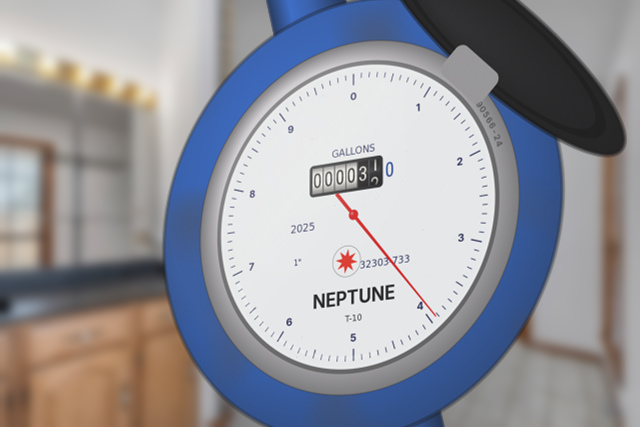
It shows 313.9 (gal)
